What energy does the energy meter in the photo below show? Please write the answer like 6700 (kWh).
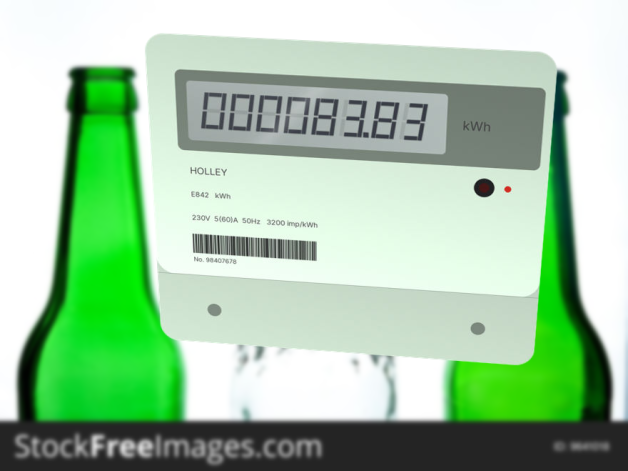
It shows 83.83 (kWh)
